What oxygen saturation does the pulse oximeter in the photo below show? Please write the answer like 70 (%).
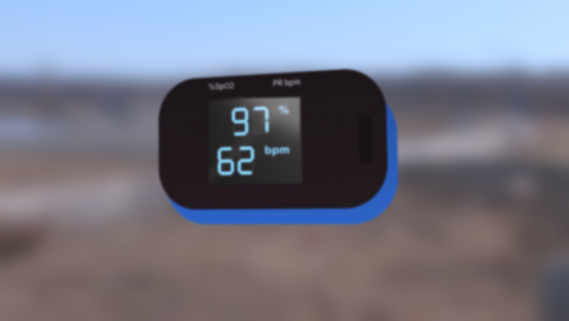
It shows 97 (%)
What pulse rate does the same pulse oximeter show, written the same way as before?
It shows 62 (bpm)
